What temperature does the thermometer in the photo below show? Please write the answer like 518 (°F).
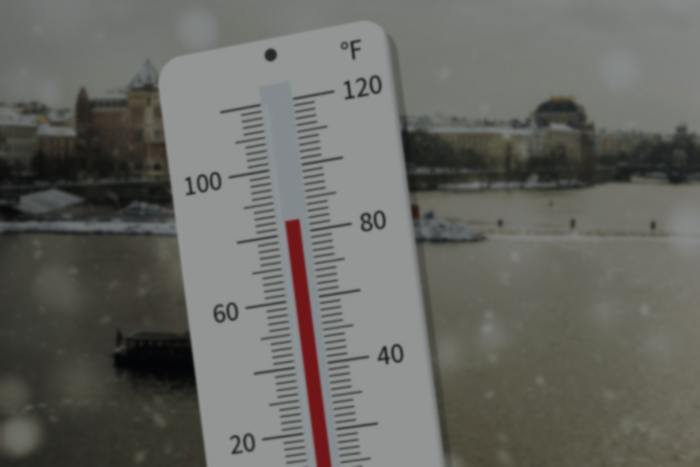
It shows 84 (°F)
